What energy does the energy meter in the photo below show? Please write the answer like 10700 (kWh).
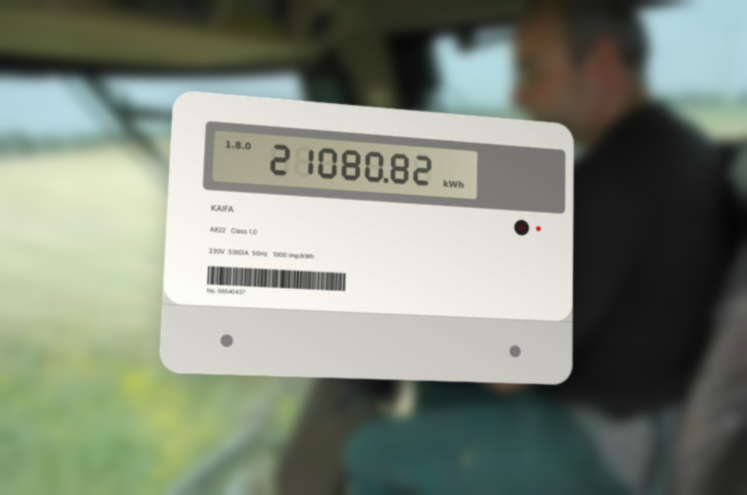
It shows 21080.82 (kWh)
